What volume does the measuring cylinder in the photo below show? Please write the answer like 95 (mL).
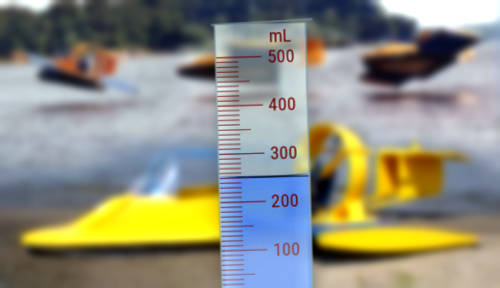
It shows 250 (mL)
